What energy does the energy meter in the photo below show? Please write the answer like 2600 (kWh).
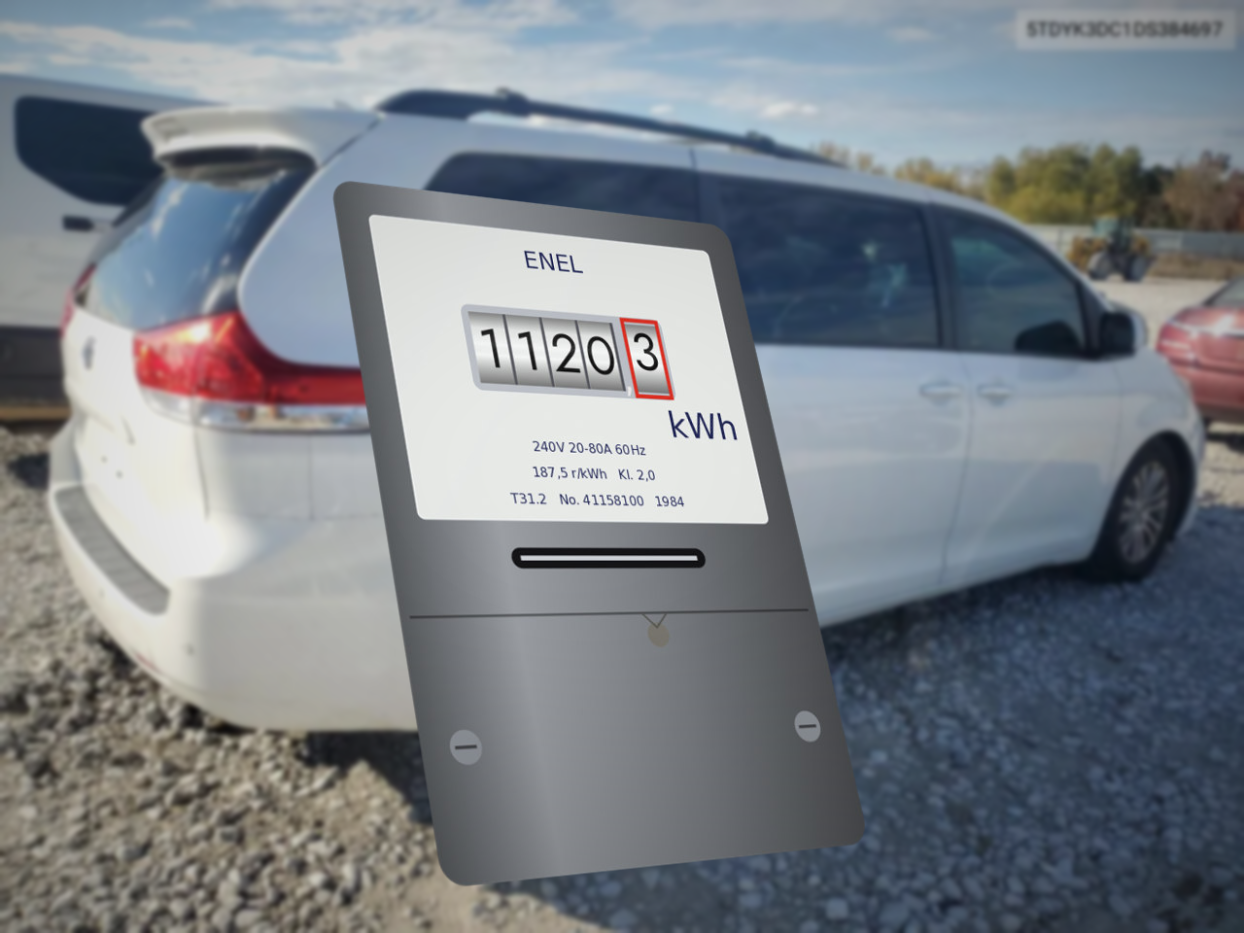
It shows 1120.3 (kWh)
